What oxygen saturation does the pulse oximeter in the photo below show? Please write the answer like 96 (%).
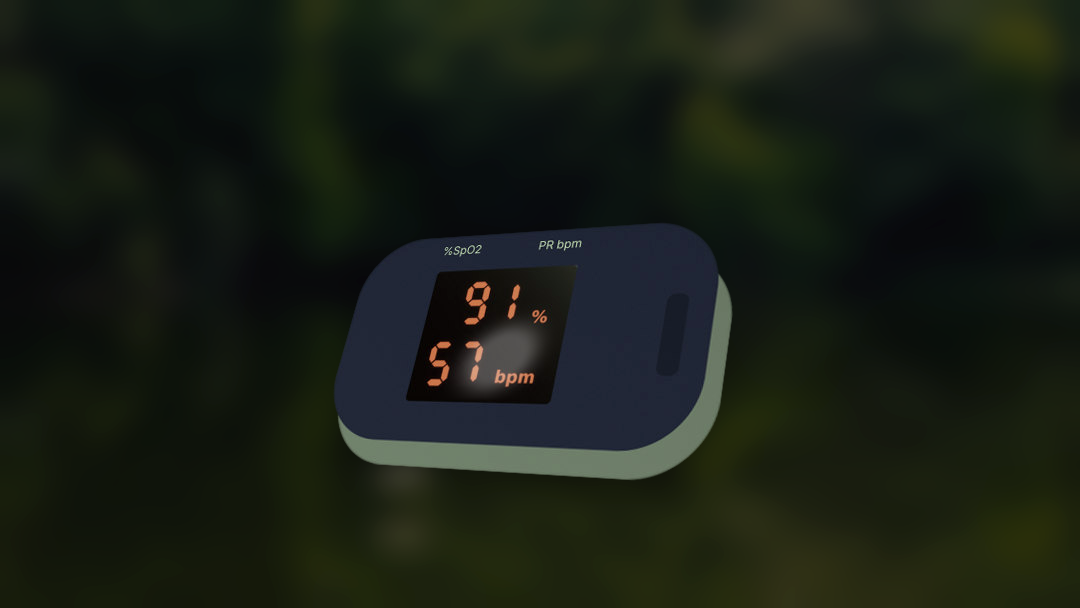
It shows 91 (%)
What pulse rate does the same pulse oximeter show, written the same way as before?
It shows 57 (bpm)
